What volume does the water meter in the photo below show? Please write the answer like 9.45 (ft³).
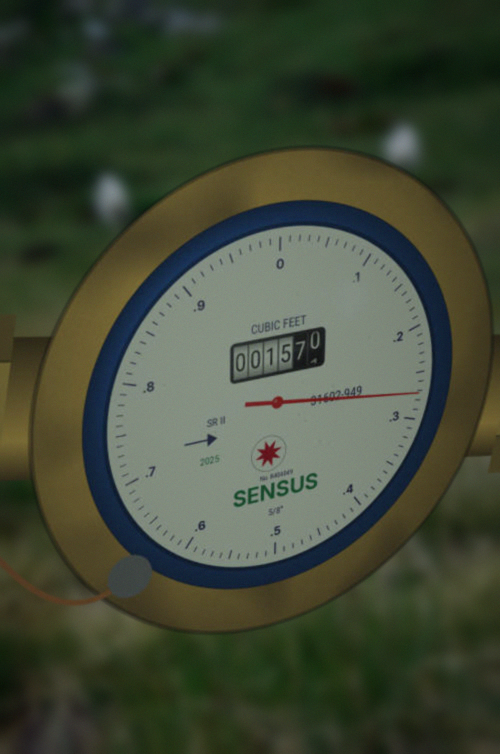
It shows 1570.27 (ft³)
